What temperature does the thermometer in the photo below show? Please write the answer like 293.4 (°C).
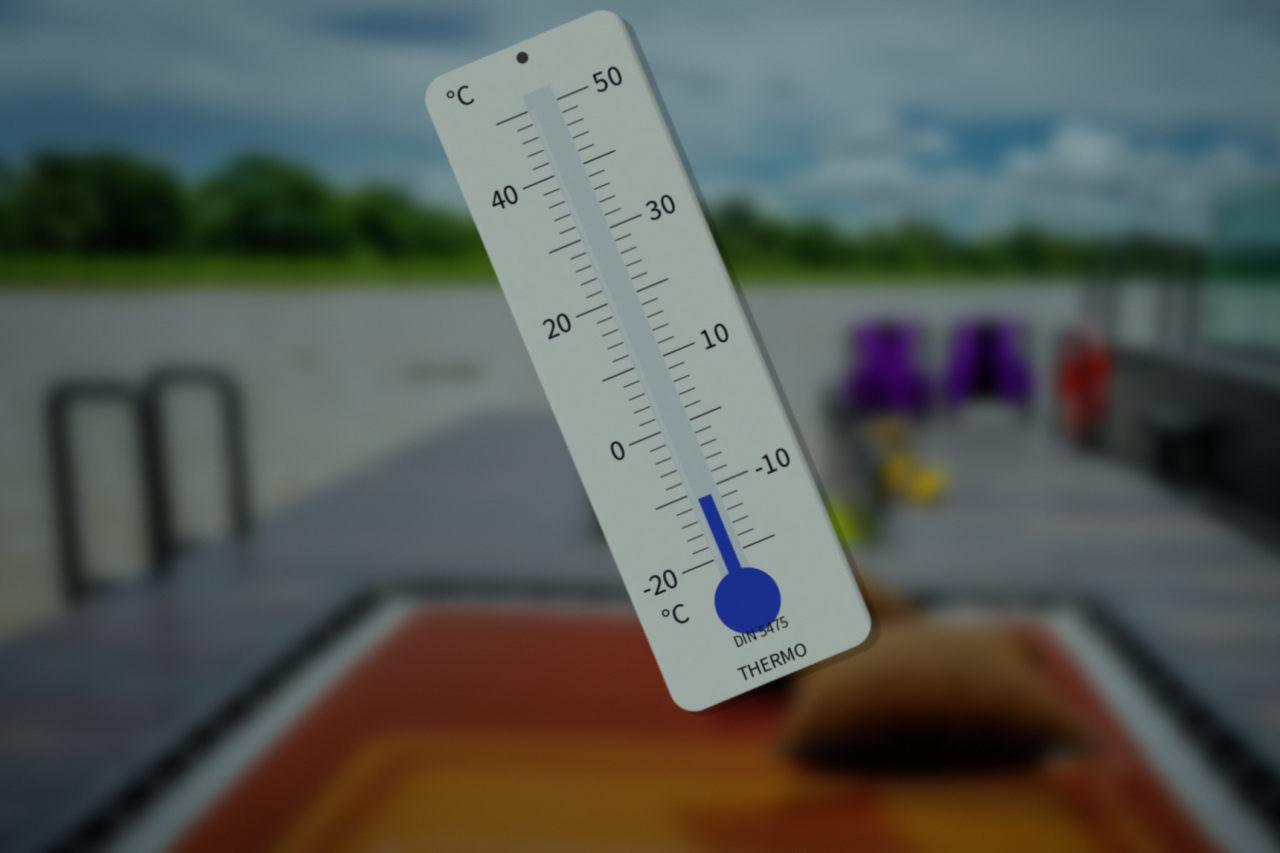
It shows -11 (°C)
